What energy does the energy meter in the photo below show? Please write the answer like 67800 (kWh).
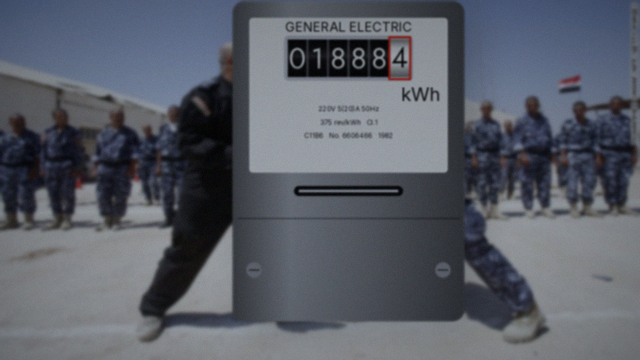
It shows 1888.4 (kWh)
